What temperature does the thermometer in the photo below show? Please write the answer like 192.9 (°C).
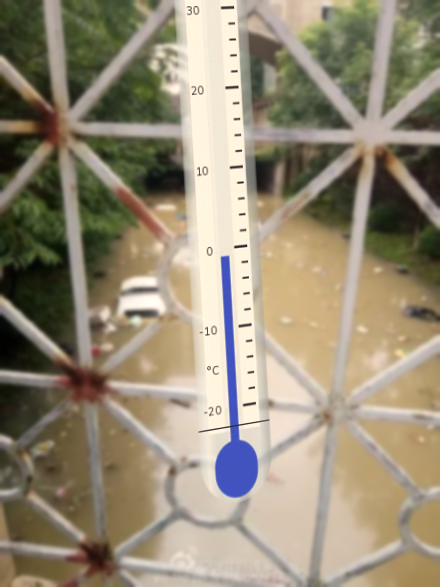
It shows -1 (°C)
